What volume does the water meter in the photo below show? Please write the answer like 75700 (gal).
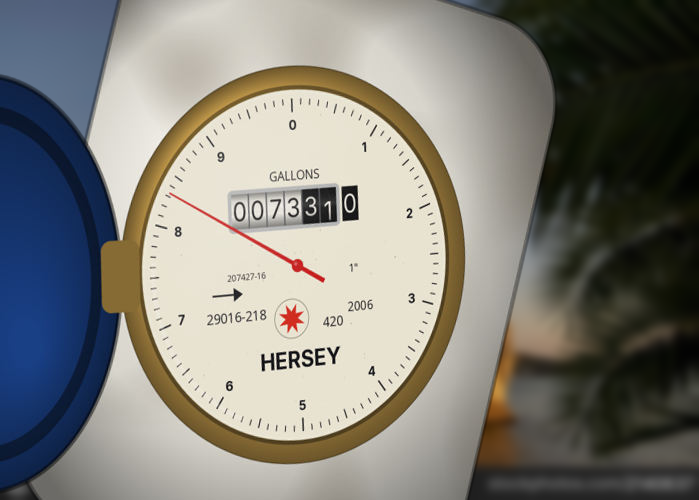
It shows 73308.3 (gal)
